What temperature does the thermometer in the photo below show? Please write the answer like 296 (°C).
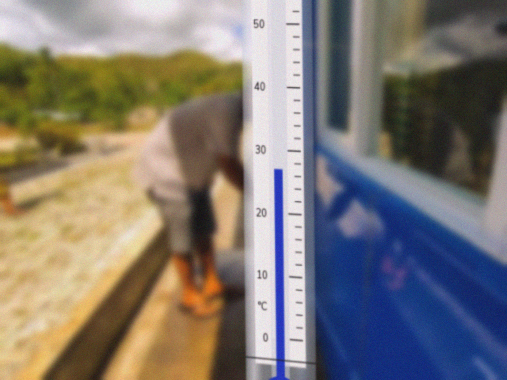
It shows 27 (°C)
